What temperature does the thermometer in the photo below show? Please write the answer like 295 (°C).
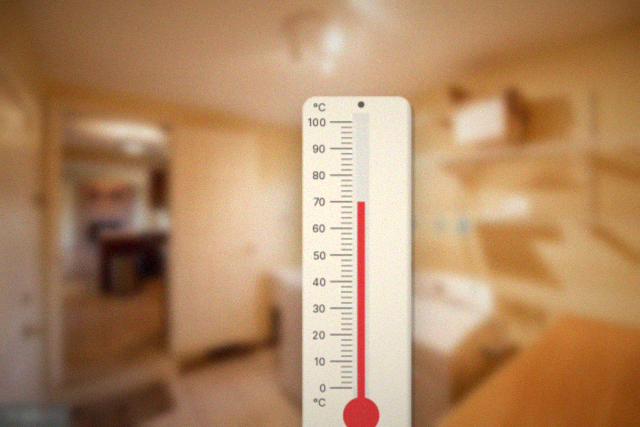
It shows 70 (°C)
